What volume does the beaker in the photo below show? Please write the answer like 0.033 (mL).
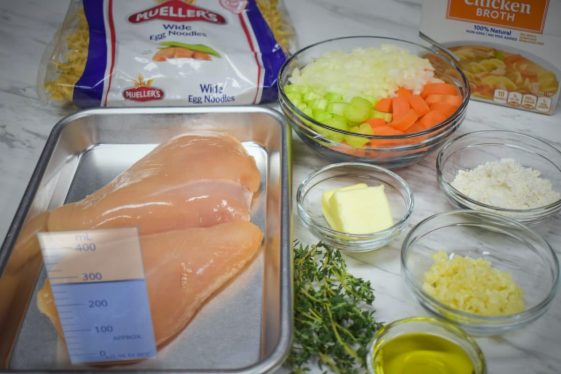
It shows 275 (mL)
